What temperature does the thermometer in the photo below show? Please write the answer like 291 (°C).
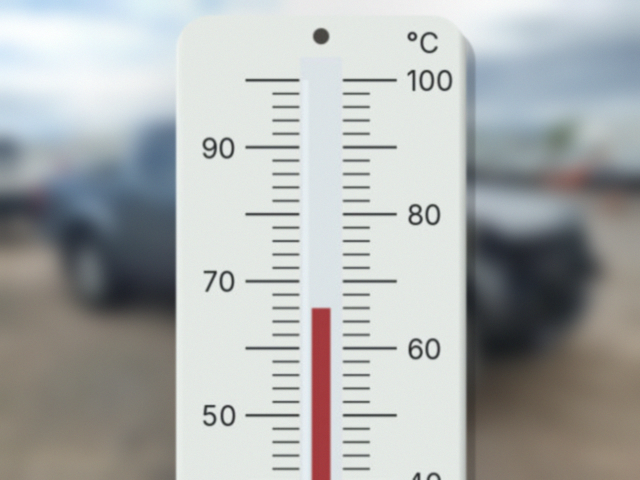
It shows 66 (°C)
